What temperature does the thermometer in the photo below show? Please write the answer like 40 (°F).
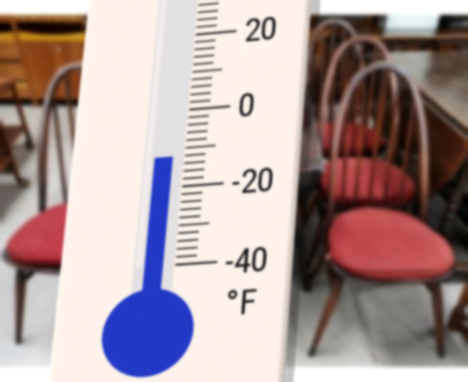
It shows -12 (°F)
